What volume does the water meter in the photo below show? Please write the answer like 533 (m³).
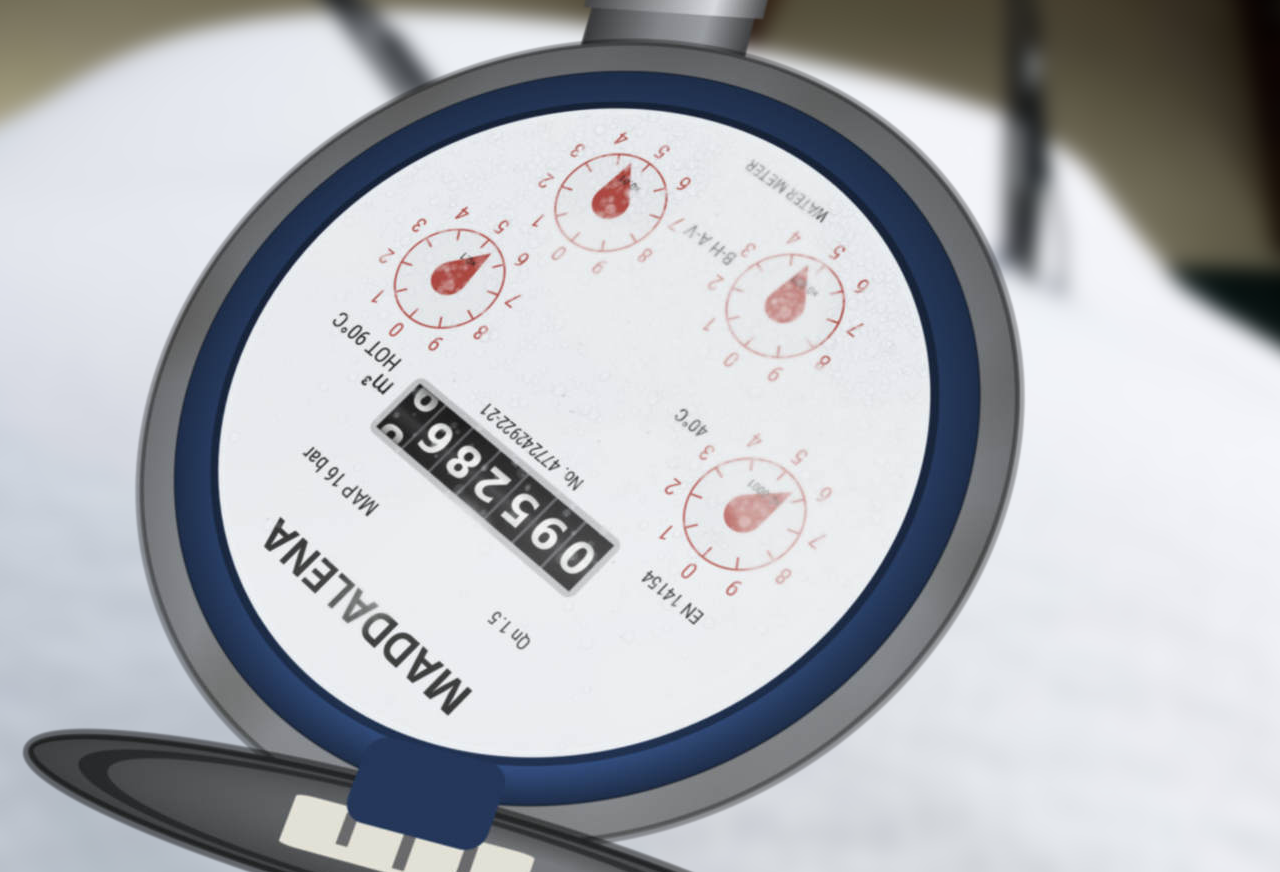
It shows 952868.5445 (m³)
